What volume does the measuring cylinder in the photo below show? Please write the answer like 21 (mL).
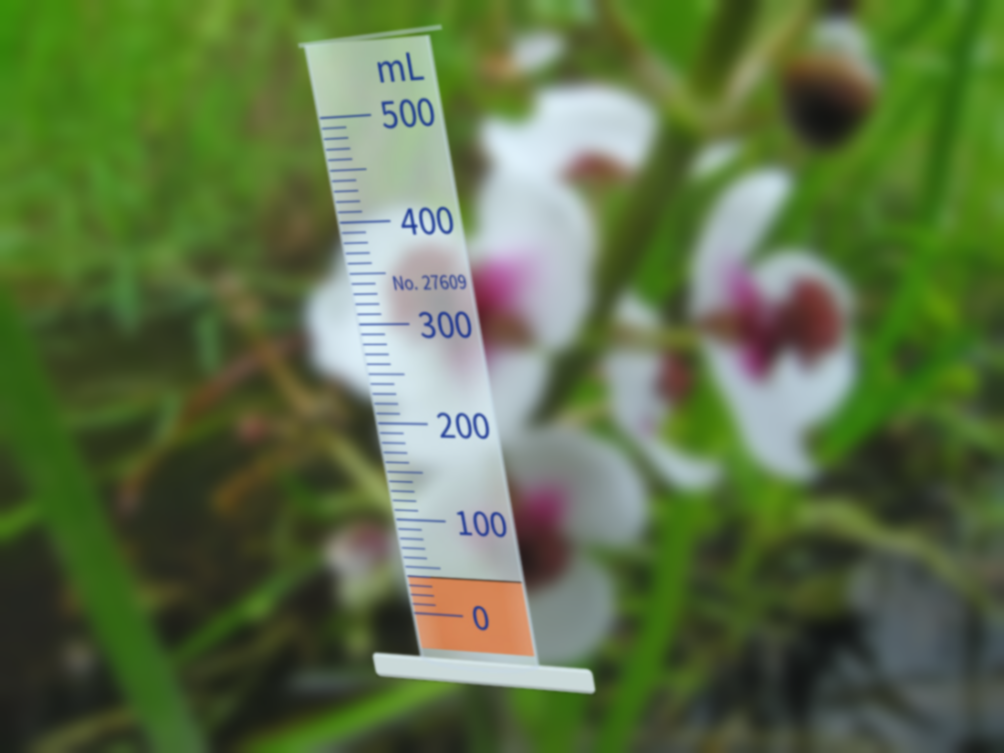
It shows 40 (mL)
